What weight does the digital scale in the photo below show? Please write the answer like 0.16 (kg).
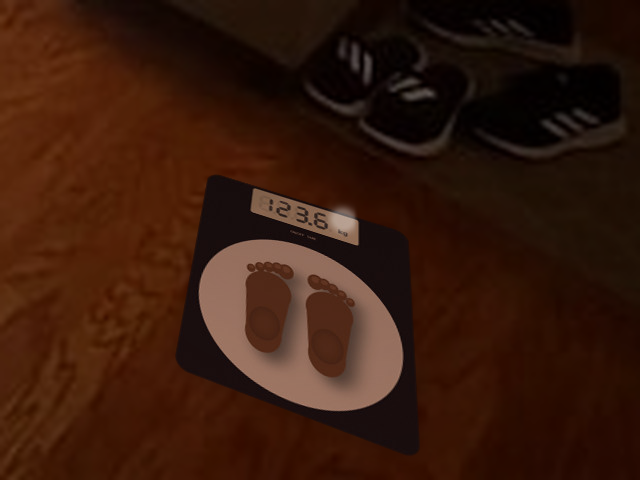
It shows 123.6 (kg)
